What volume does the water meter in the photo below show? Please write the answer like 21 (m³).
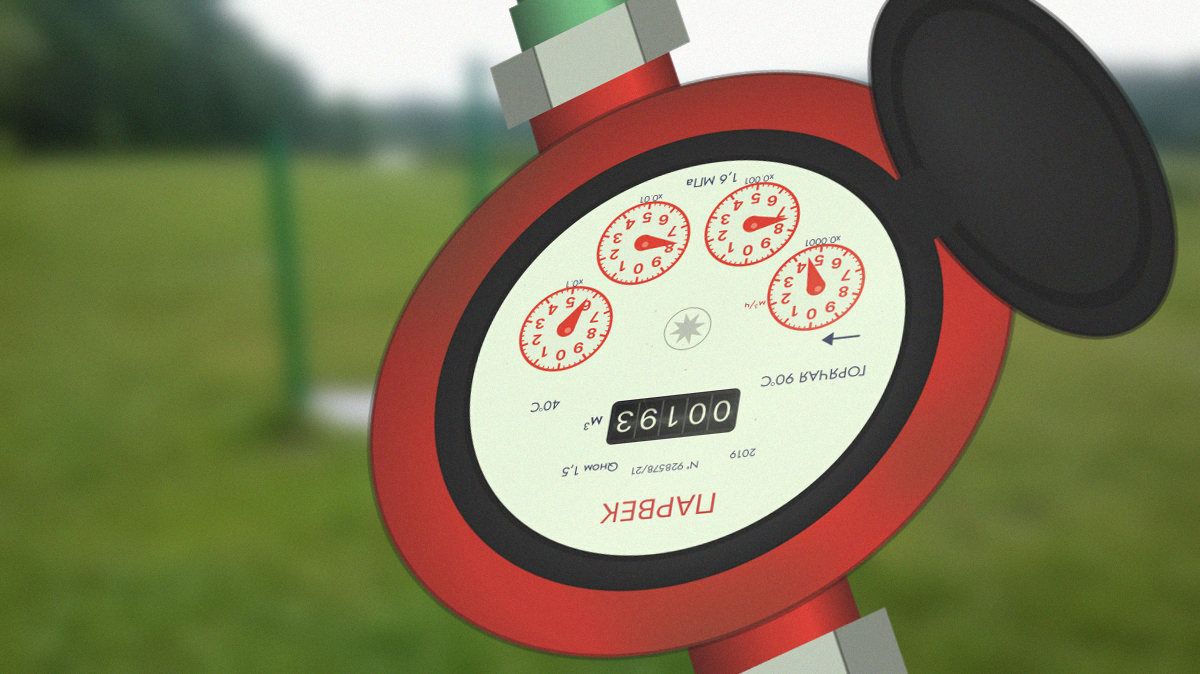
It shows 193.5774 (m³)
